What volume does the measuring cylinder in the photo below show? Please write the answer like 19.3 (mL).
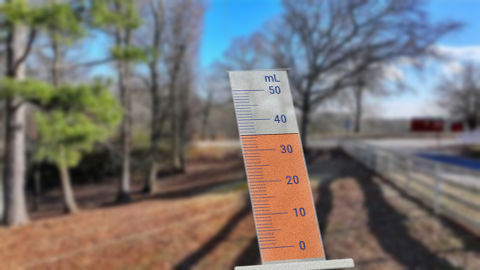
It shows 35 (mL)
